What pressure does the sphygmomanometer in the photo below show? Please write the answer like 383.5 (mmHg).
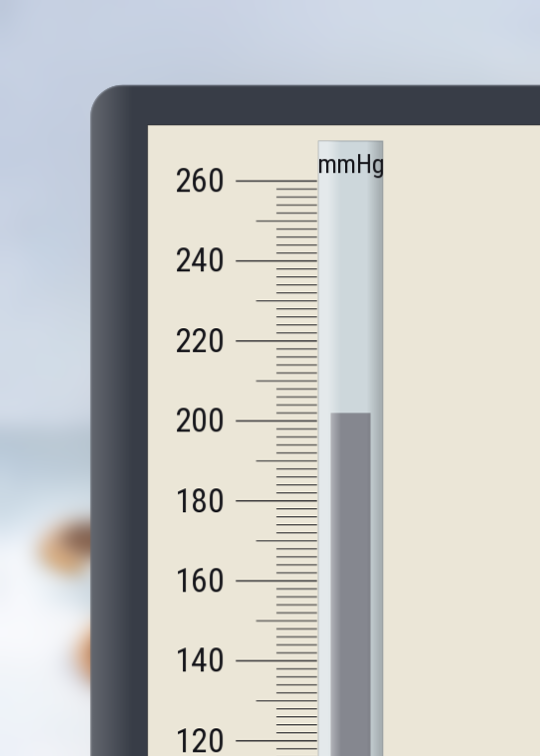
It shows 202 (mmHg)
